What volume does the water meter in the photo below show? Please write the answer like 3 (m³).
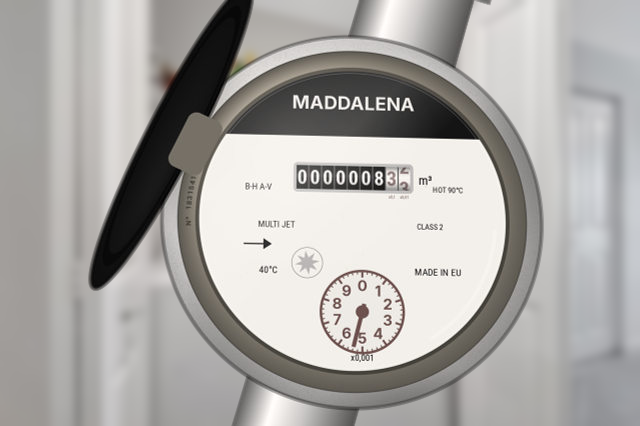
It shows 8.325 (m³)
